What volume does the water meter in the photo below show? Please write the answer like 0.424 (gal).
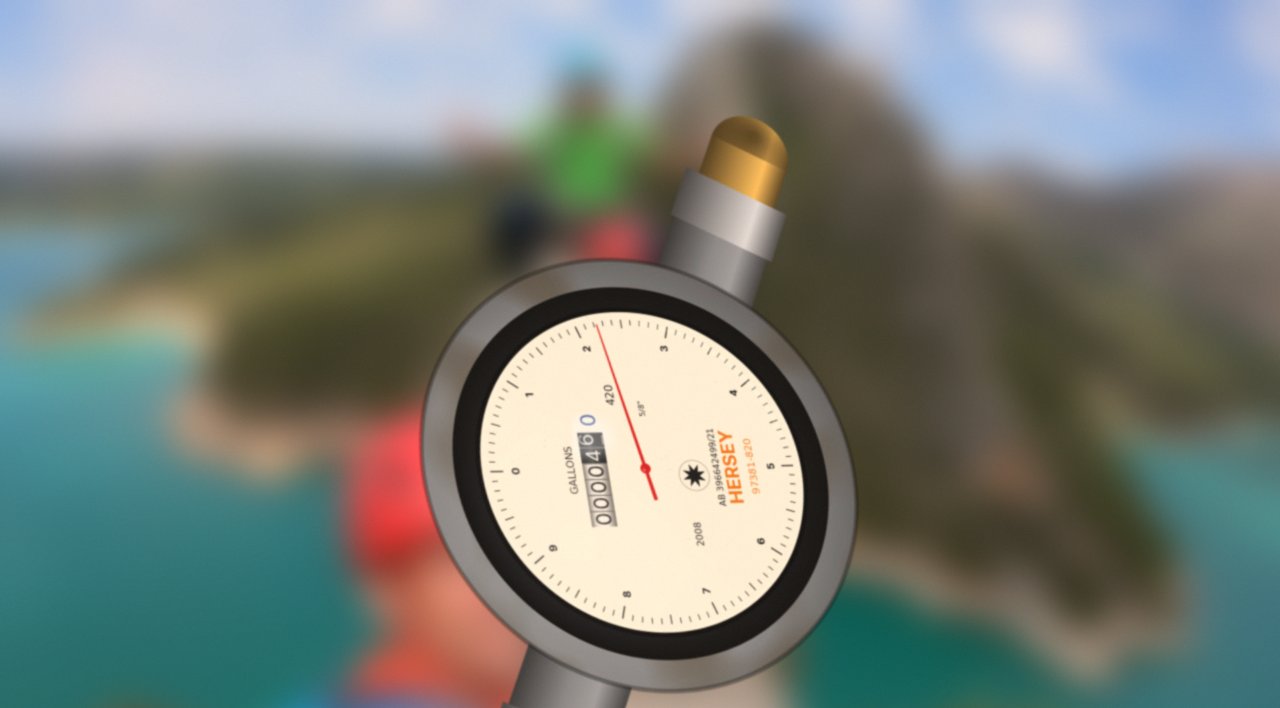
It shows 462.2 (gal)
